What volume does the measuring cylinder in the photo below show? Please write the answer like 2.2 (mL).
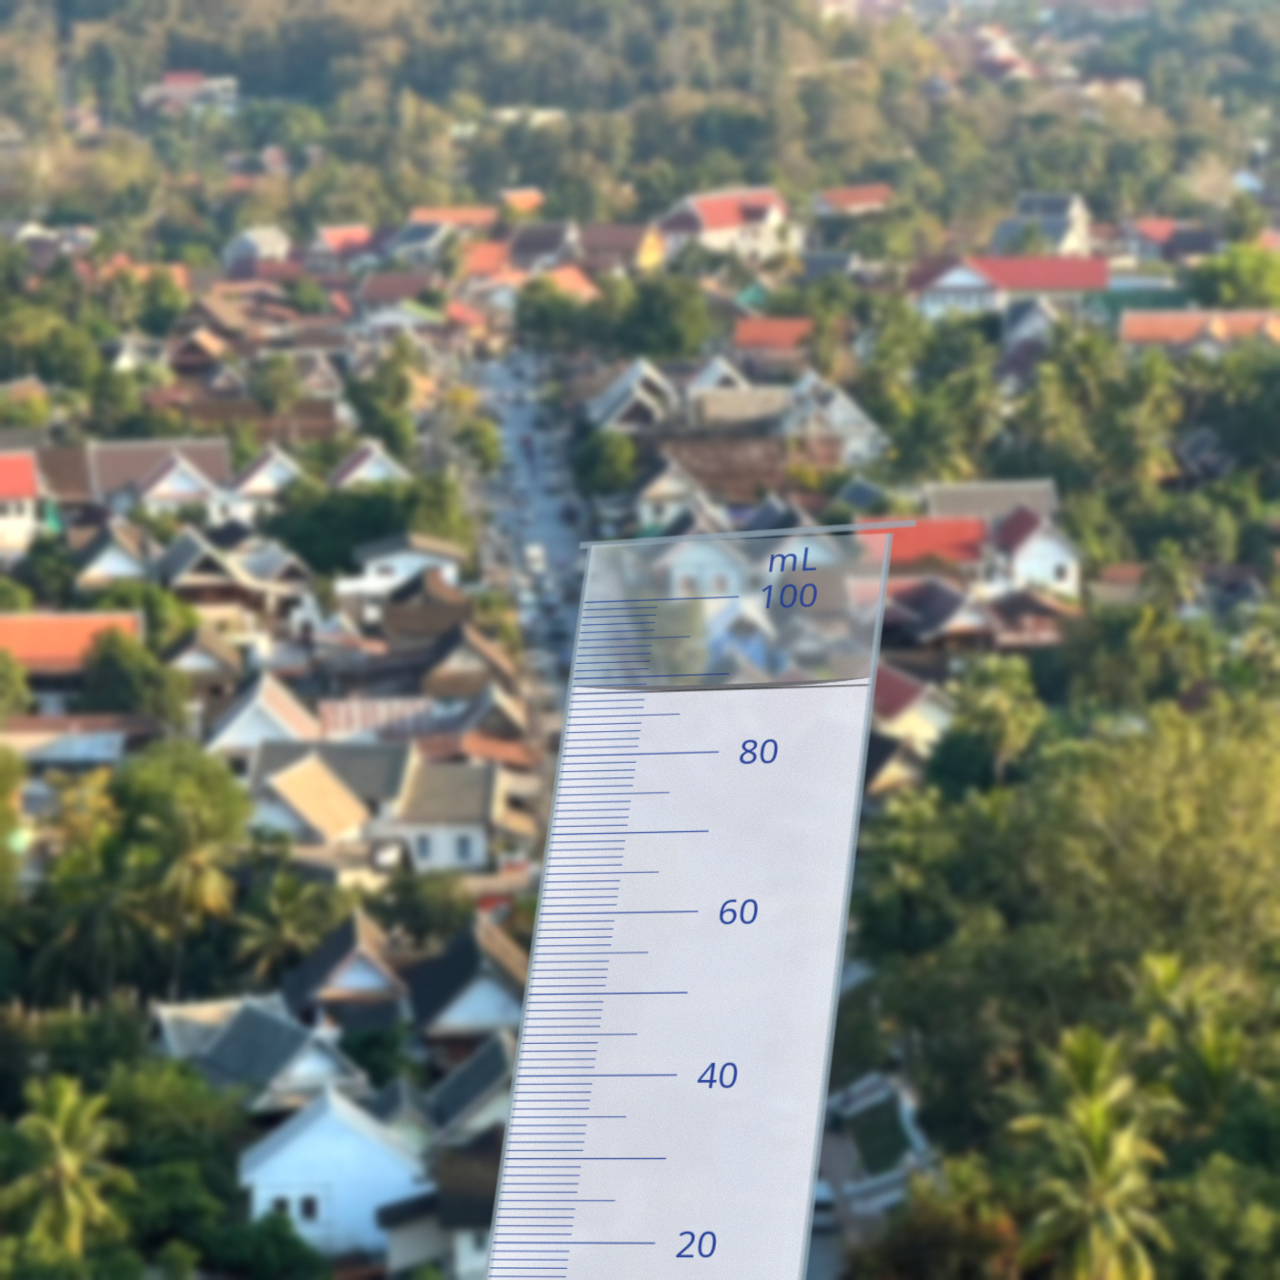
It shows 88 (mL)
